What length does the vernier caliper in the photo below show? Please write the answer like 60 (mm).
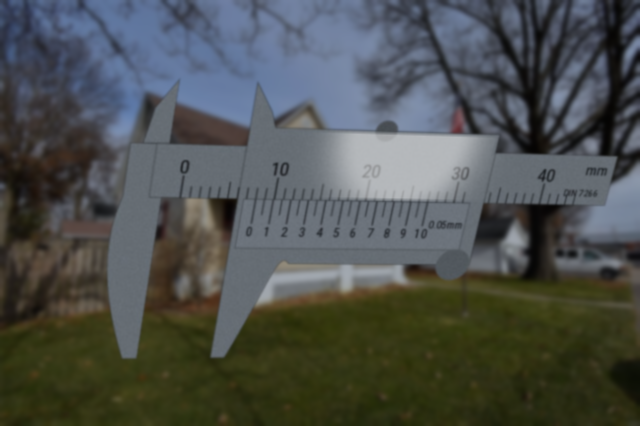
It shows 8.0 (mm)
